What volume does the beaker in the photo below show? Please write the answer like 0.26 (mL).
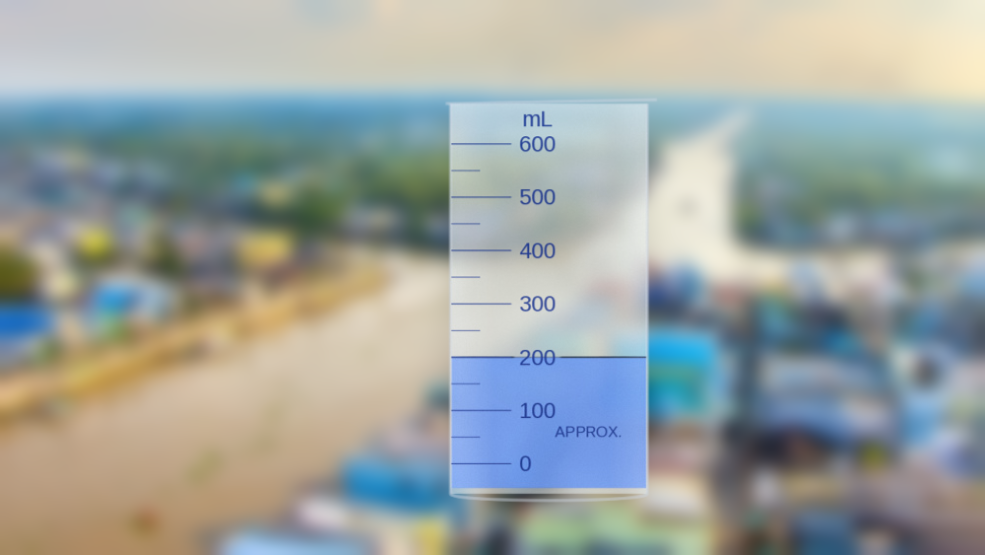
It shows 200 (mL)
